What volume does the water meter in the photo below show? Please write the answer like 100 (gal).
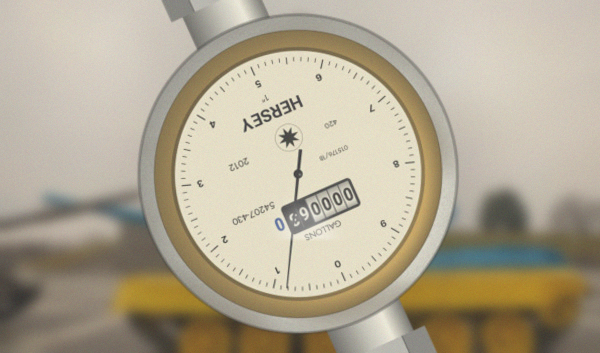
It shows 630.8 (gal)
